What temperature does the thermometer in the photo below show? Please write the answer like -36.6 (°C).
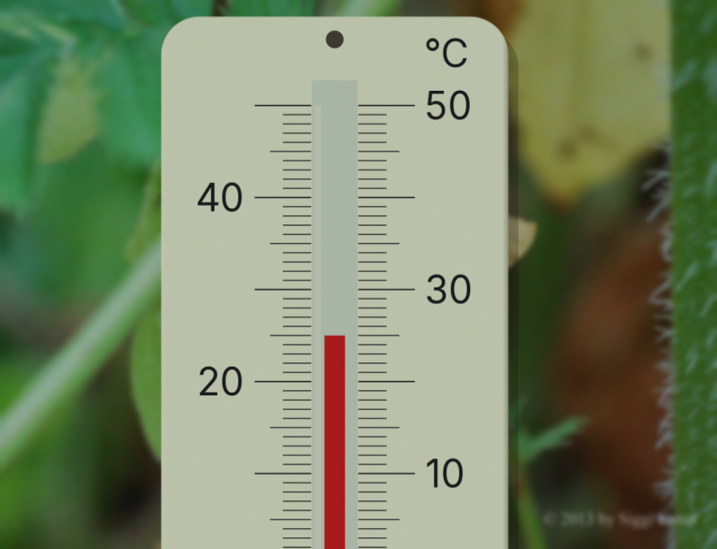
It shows 25 (°C)
